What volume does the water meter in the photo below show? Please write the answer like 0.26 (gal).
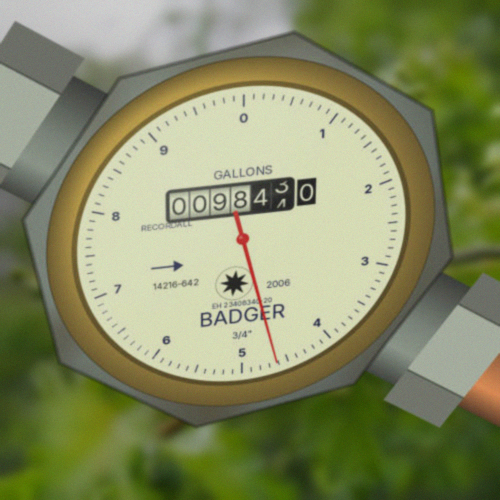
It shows 98434.6 (gal)
